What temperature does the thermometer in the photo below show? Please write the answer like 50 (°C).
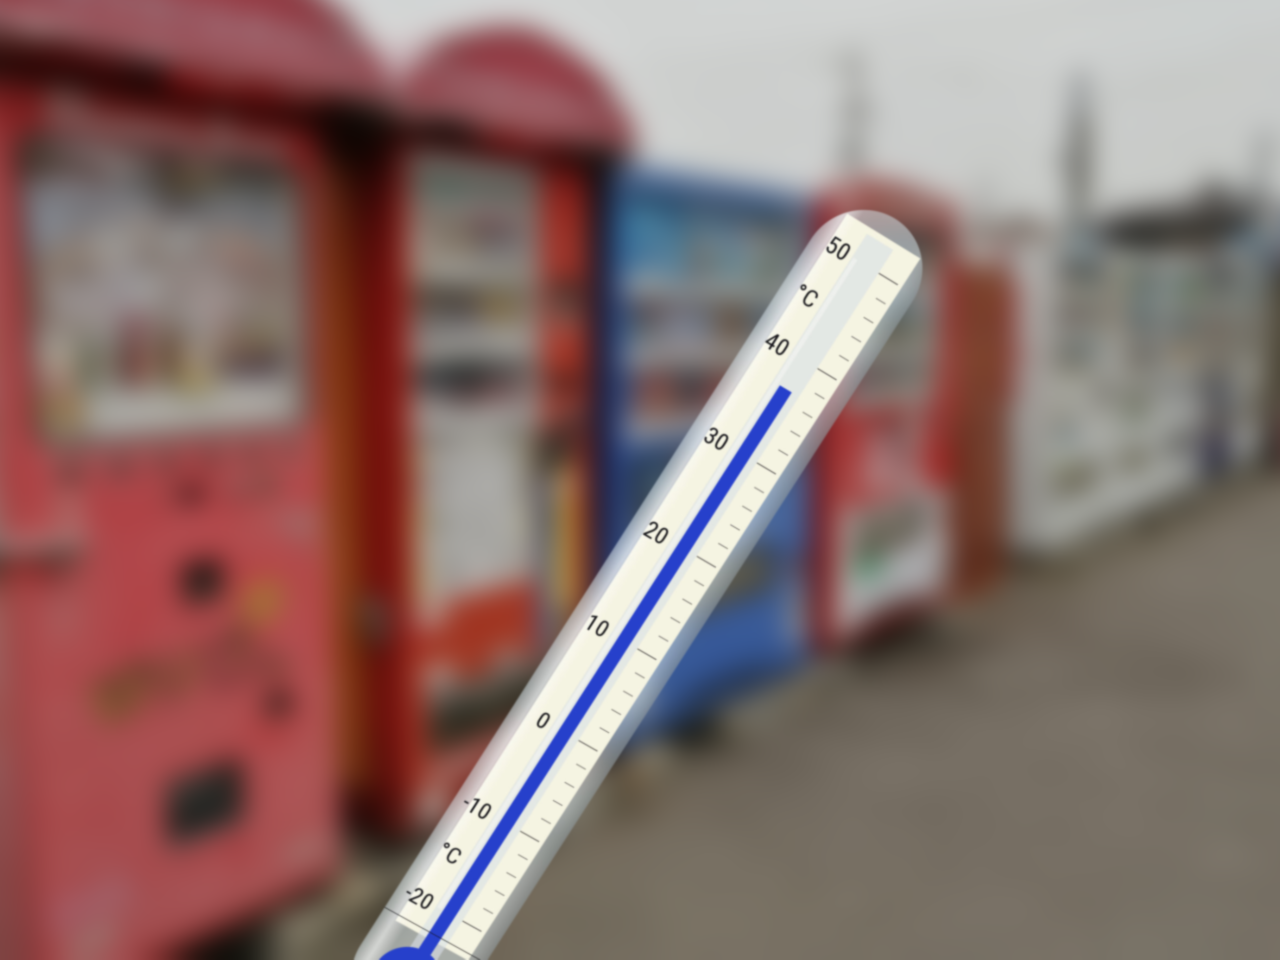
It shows 37 (°C)
